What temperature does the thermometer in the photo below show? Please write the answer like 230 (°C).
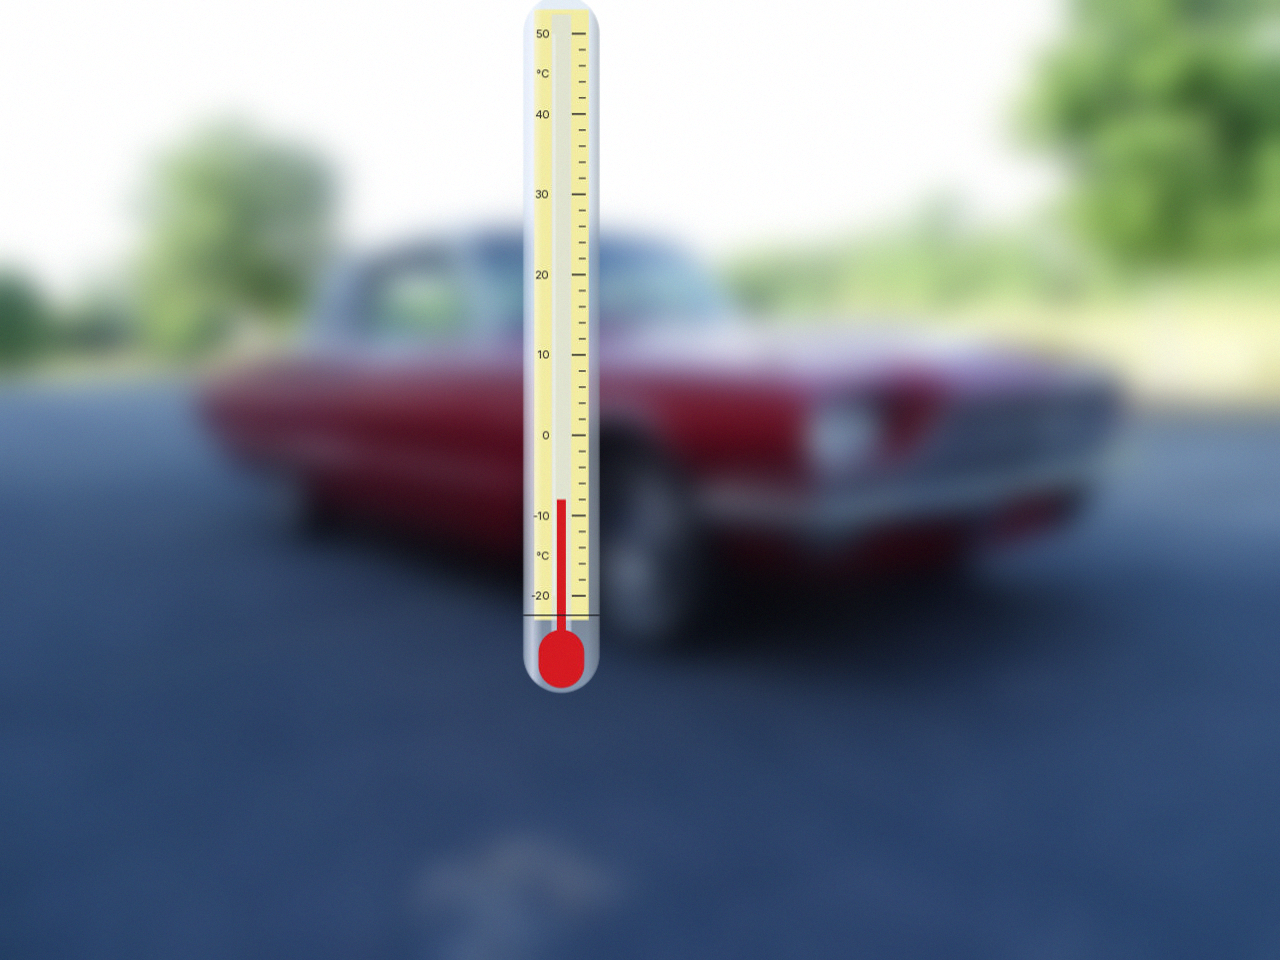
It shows -8 (°C)
